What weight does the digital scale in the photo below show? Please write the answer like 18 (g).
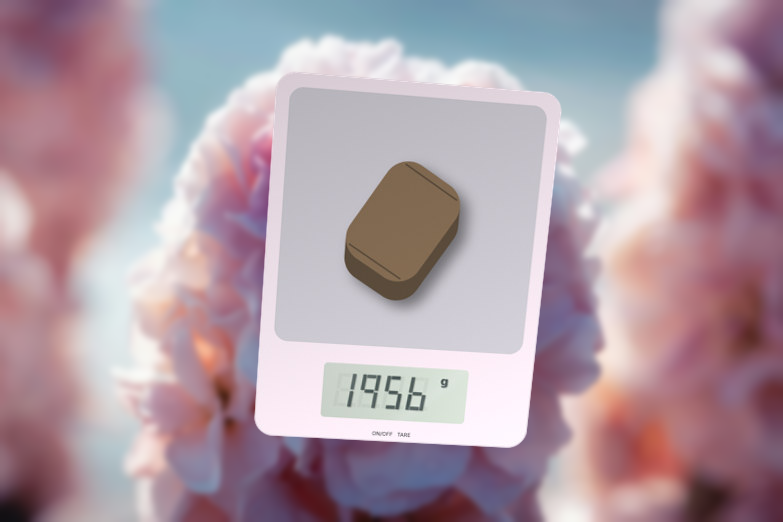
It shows 1956 (g)
